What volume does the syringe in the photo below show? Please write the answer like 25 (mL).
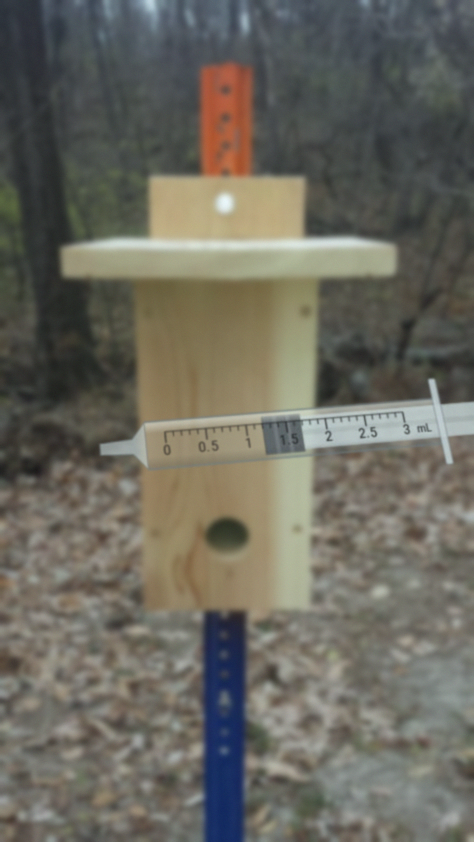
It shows 1.2 (mL)
